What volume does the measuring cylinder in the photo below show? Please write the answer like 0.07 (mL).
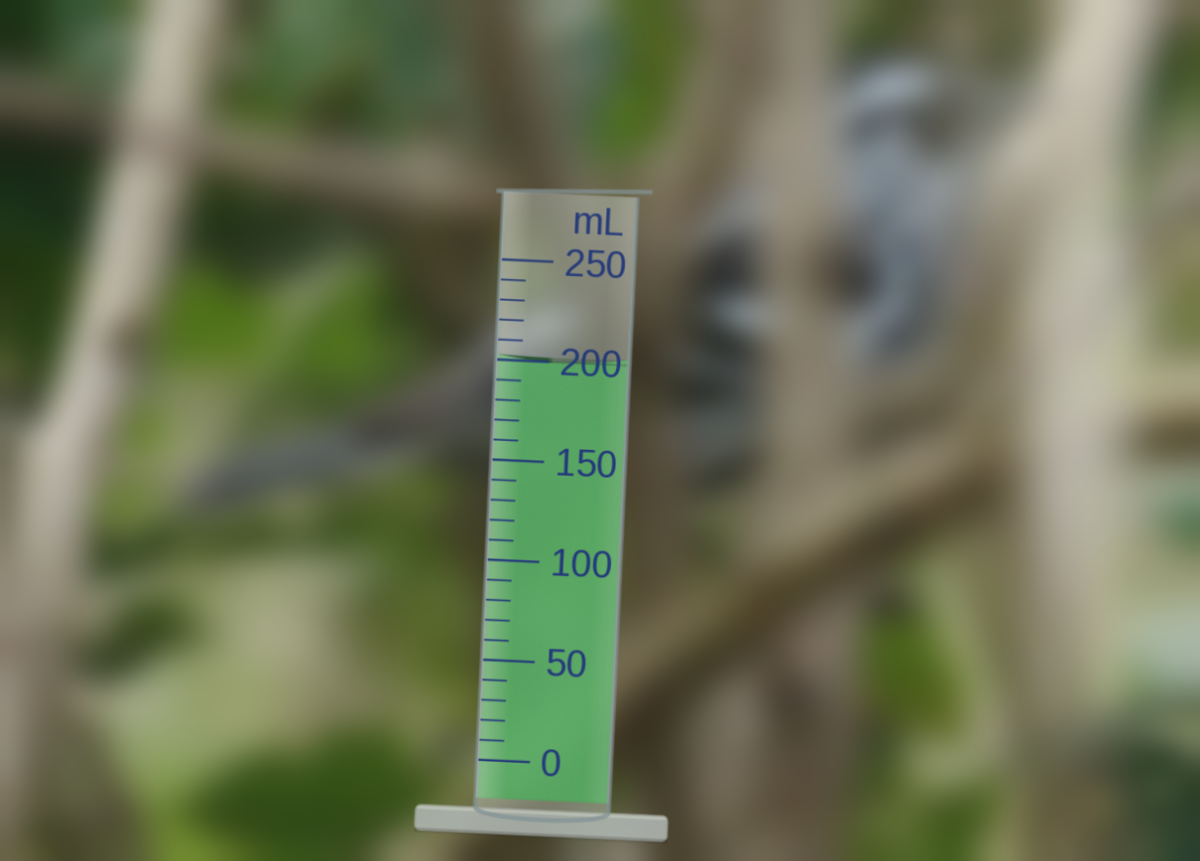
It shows 200 (mL)
